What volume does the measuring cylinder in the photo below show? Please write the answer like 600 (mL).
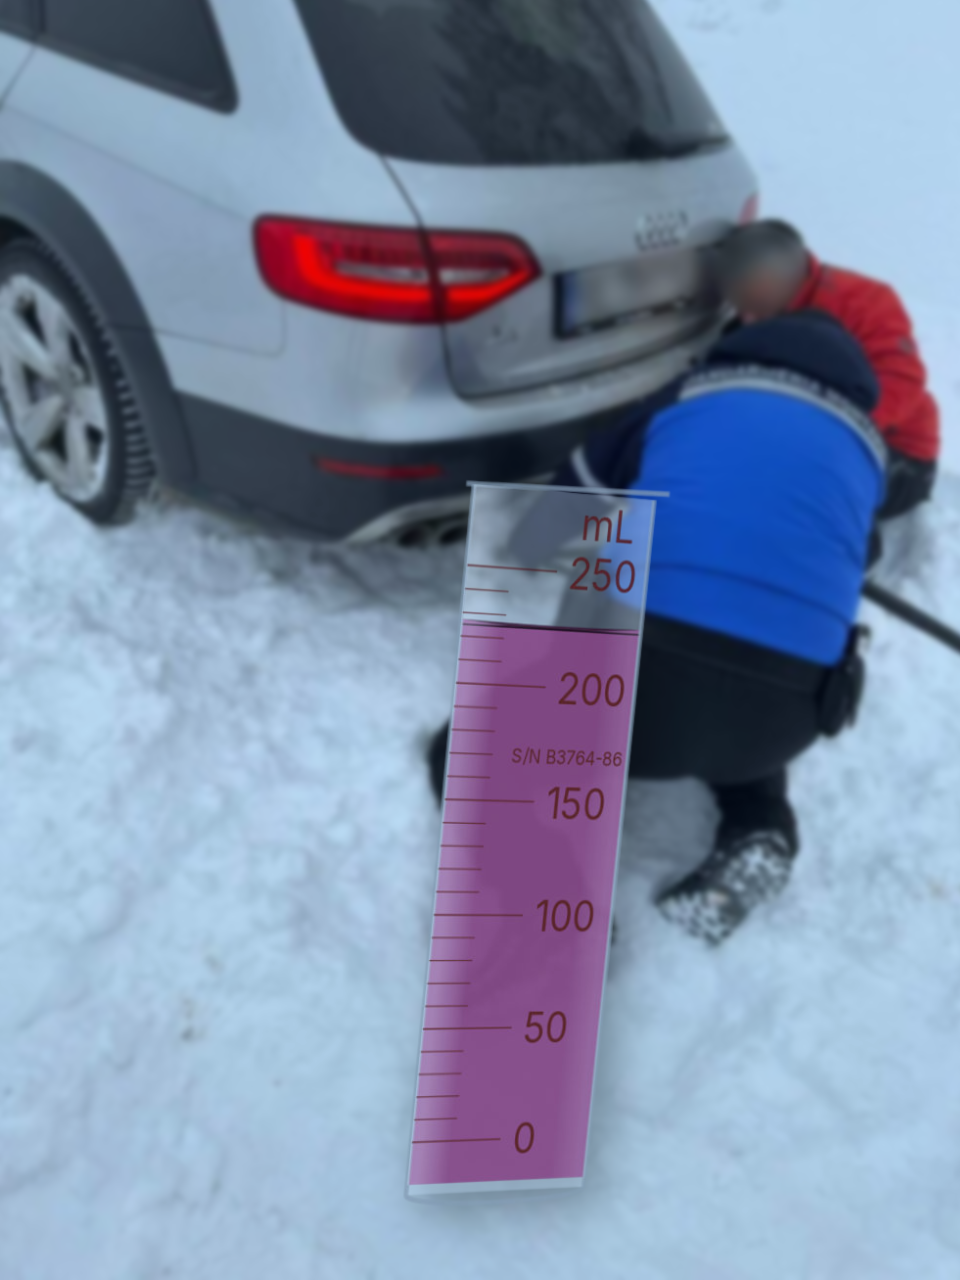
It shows 225 (mL)
